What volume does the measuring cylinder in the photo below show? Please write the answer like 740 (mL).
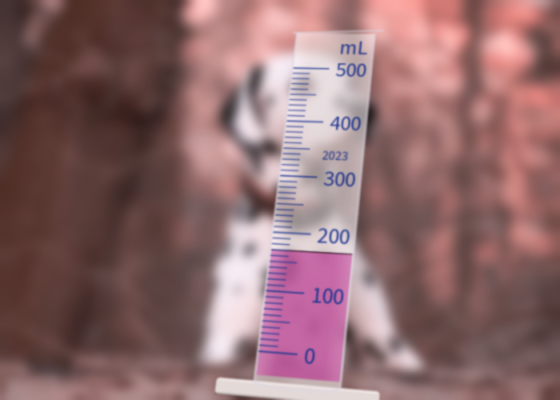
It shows 170 (mL)
